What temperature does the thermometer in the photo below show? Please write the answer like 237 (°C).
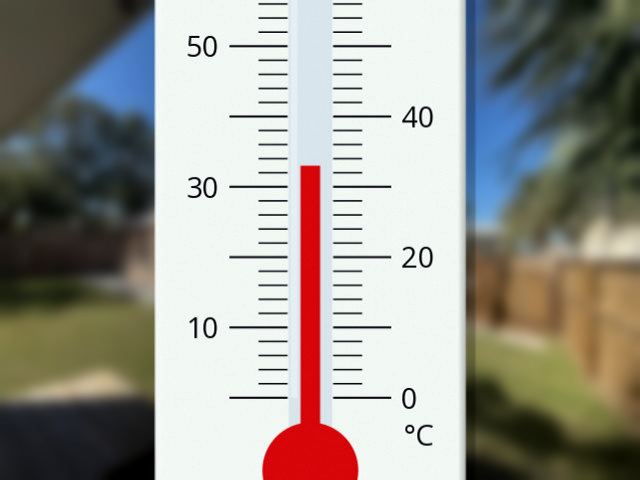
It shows 33 (°C)
